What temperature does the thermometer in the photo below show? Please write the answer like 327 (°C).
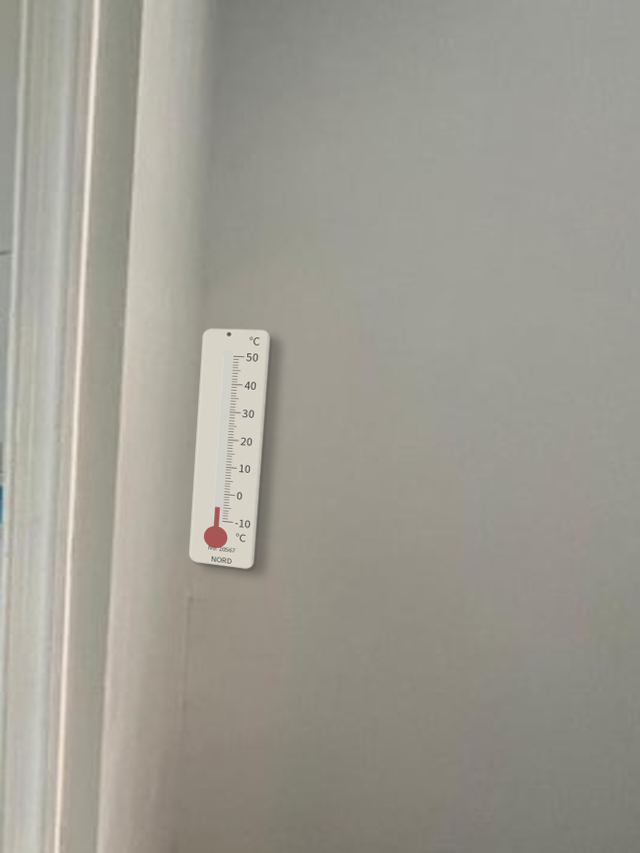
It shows -5 (°C)
